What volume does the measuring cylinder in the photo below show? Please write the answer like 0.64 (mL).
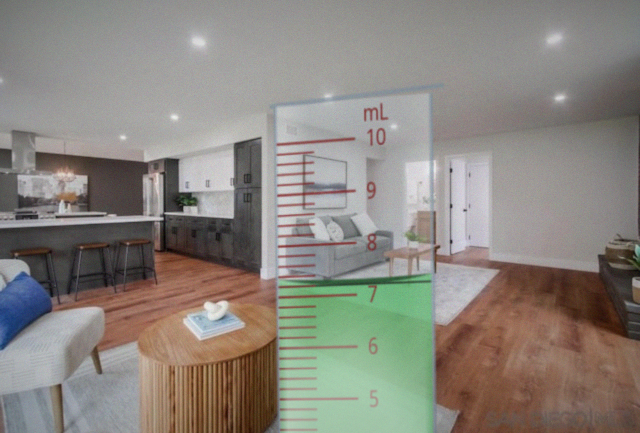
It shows 7.2 (mL)
